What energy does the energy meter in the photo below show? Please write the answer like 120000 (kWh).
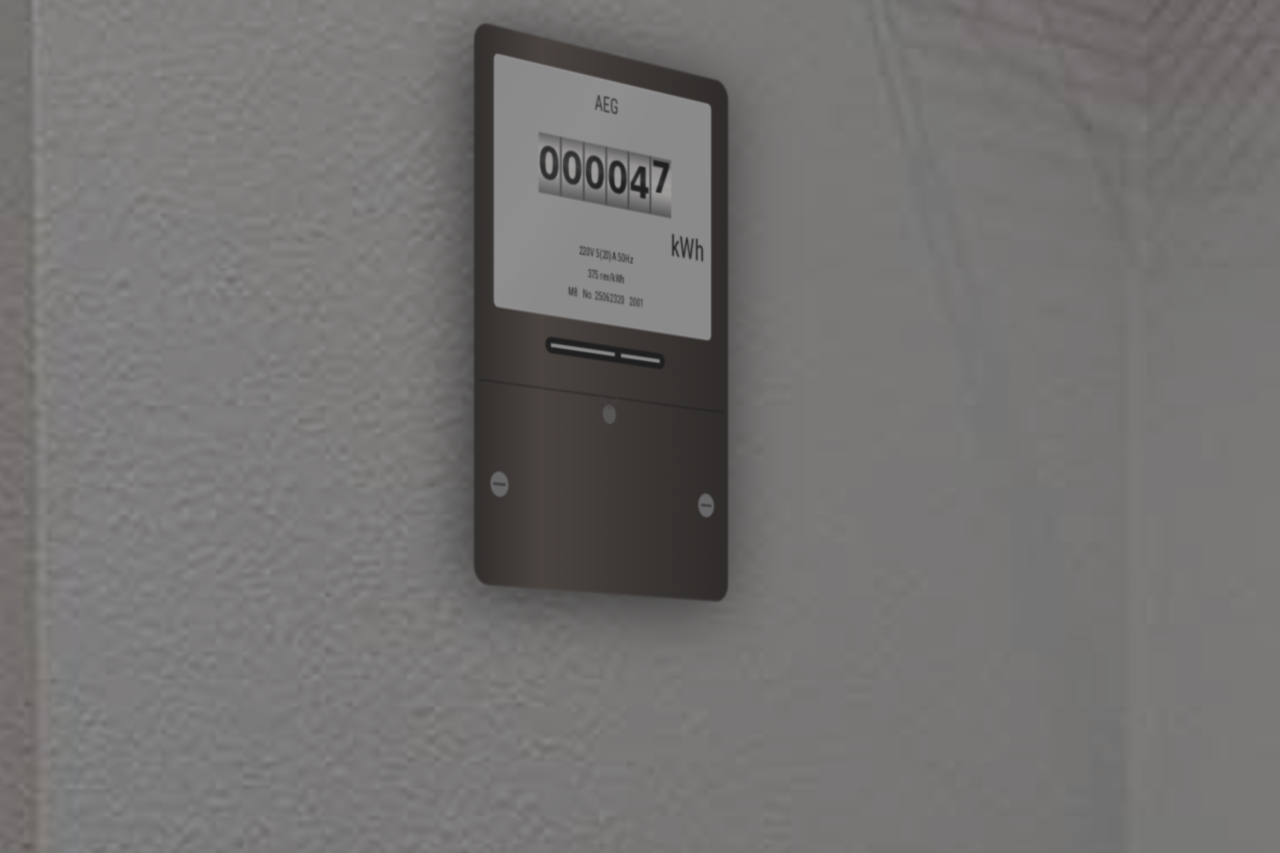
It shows 47 (kWh)
